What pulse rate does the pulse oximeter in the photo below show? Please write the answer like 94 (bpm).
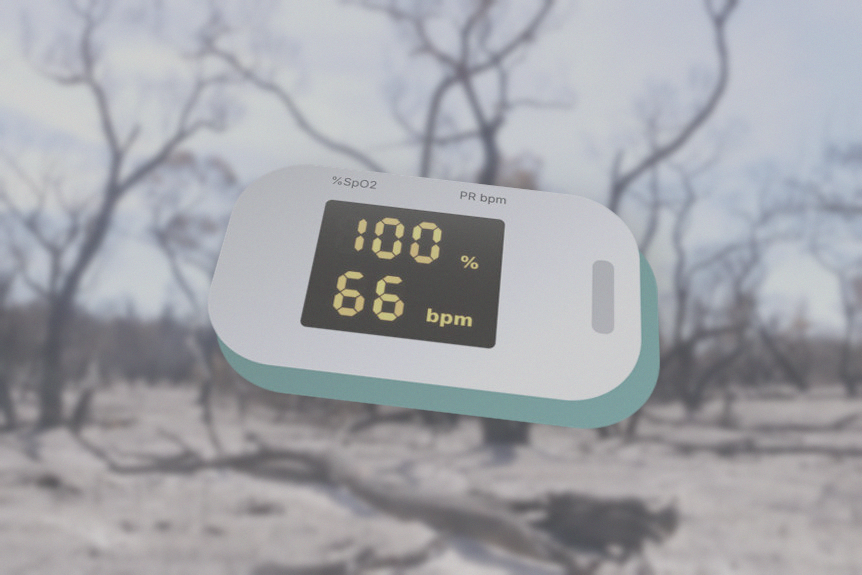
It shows 66 (bpm)
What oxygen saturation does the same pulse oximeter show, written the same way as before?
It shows 100 (%)
